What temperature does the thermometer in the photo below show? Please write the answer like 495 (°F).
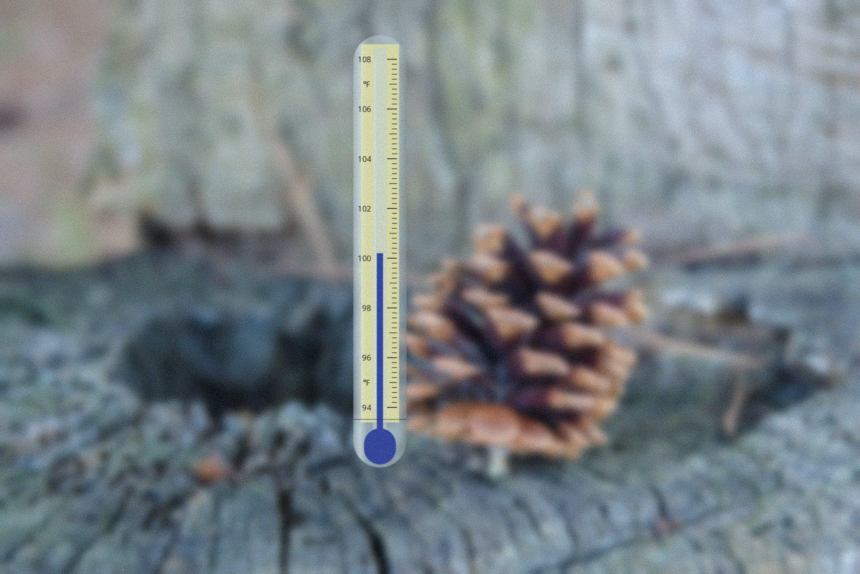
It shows 100.2 (°F)
